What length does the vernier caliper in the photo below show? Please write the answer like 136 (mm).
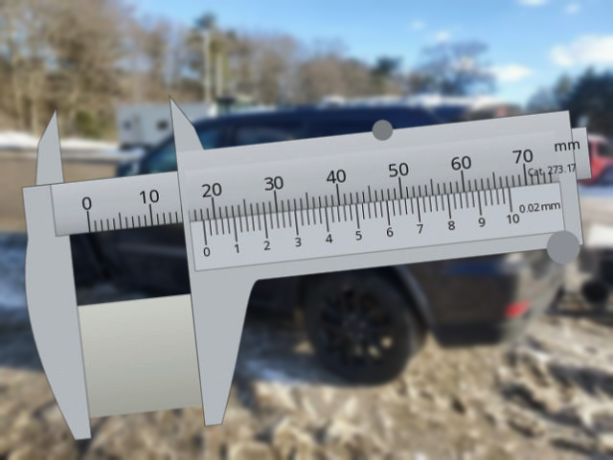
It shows 18.2 (mm)
